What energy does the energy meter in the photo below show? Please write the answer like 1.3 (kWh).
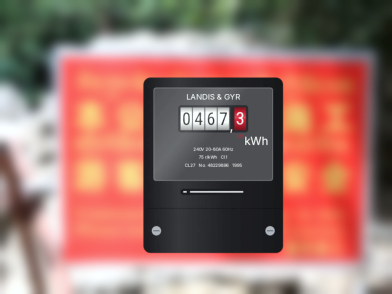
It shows 467.3 (kWh)
